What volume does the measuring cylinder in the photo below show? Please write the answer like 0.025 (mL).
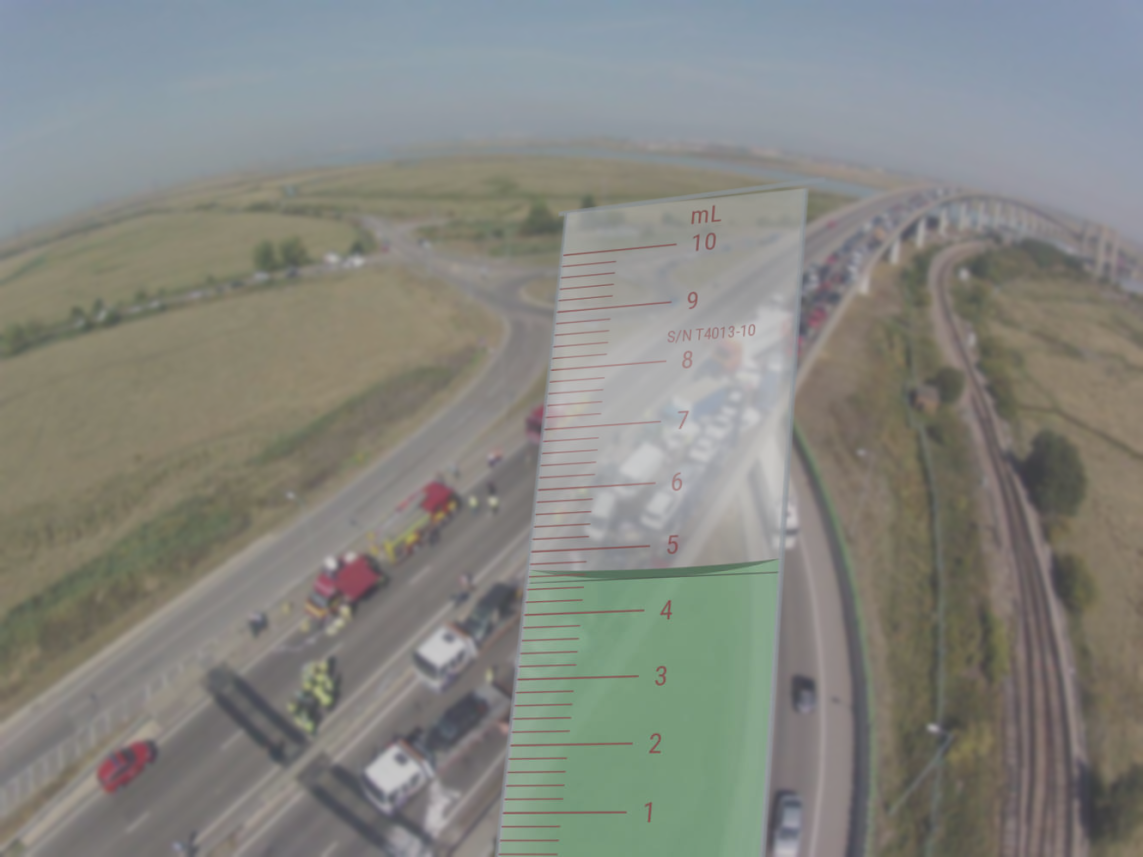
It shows 4.5 (mL)
